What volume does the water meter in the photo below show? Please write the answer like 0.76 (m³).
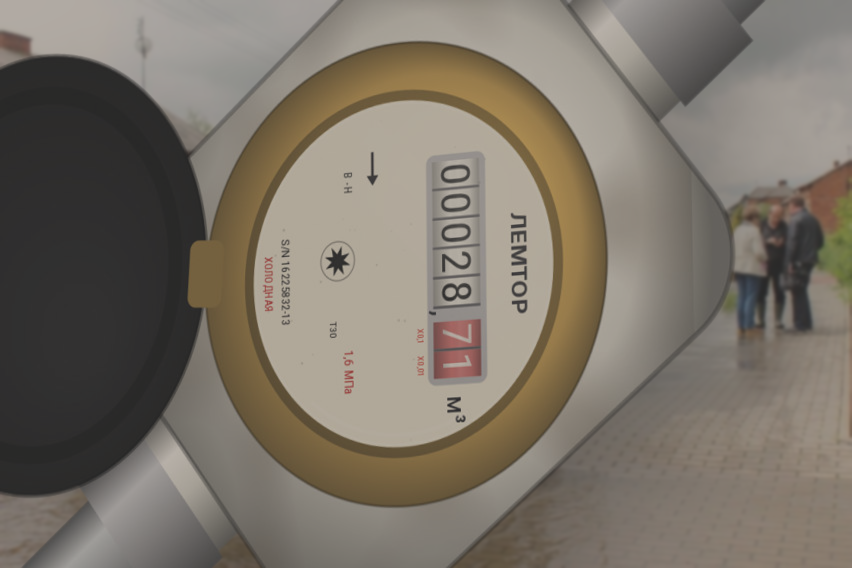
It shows 28.71 (m³)
